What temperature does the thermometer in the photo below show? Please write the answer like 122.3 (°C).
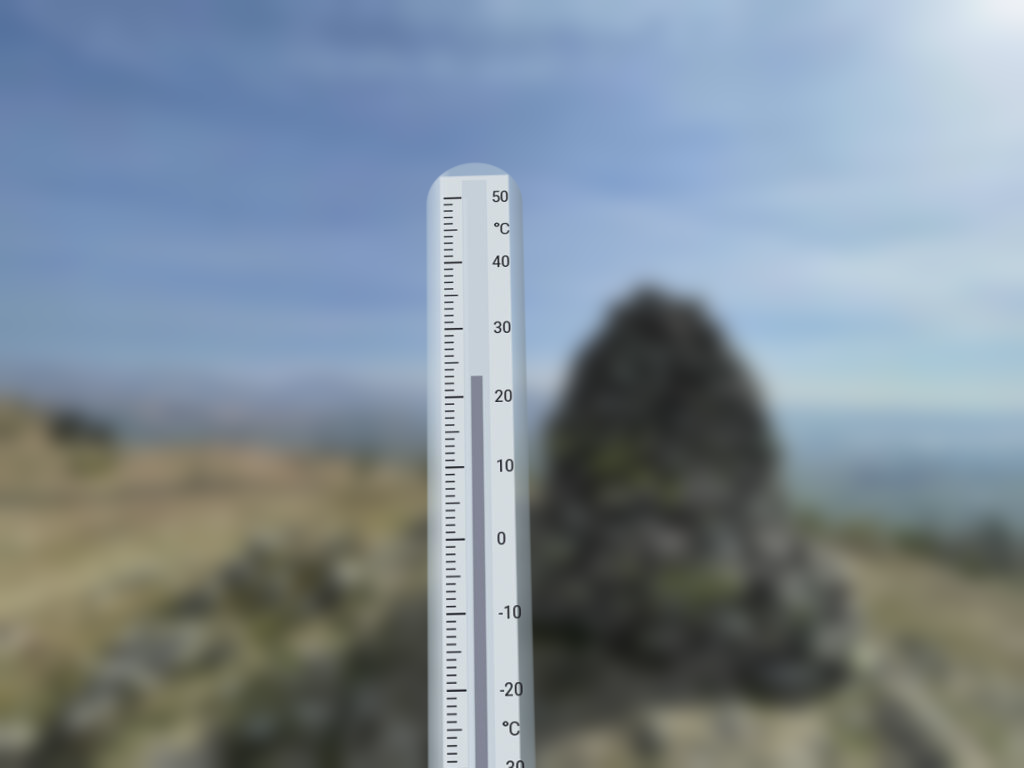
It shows 23 (°C)
